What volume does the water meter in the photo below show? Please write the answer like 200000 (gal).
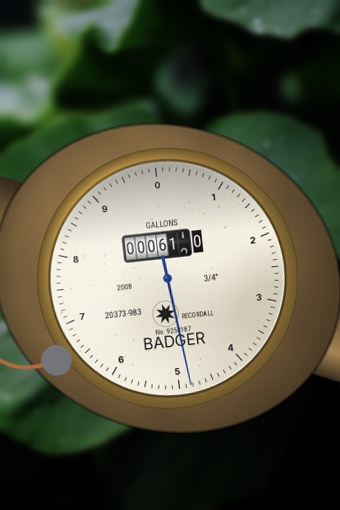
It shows 6114.8 (gal)
